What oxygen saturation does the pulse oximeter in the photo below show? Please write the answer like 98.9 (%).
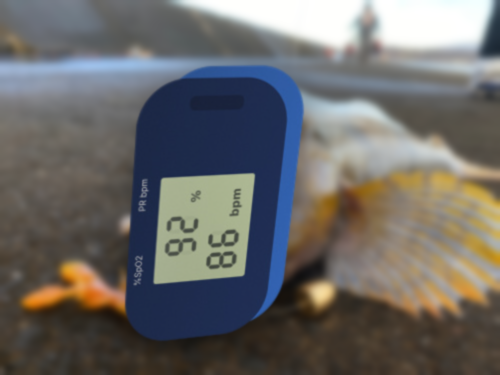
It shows 92 (%)
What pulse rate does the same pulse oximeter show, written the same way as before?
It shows 86 (bpm)
